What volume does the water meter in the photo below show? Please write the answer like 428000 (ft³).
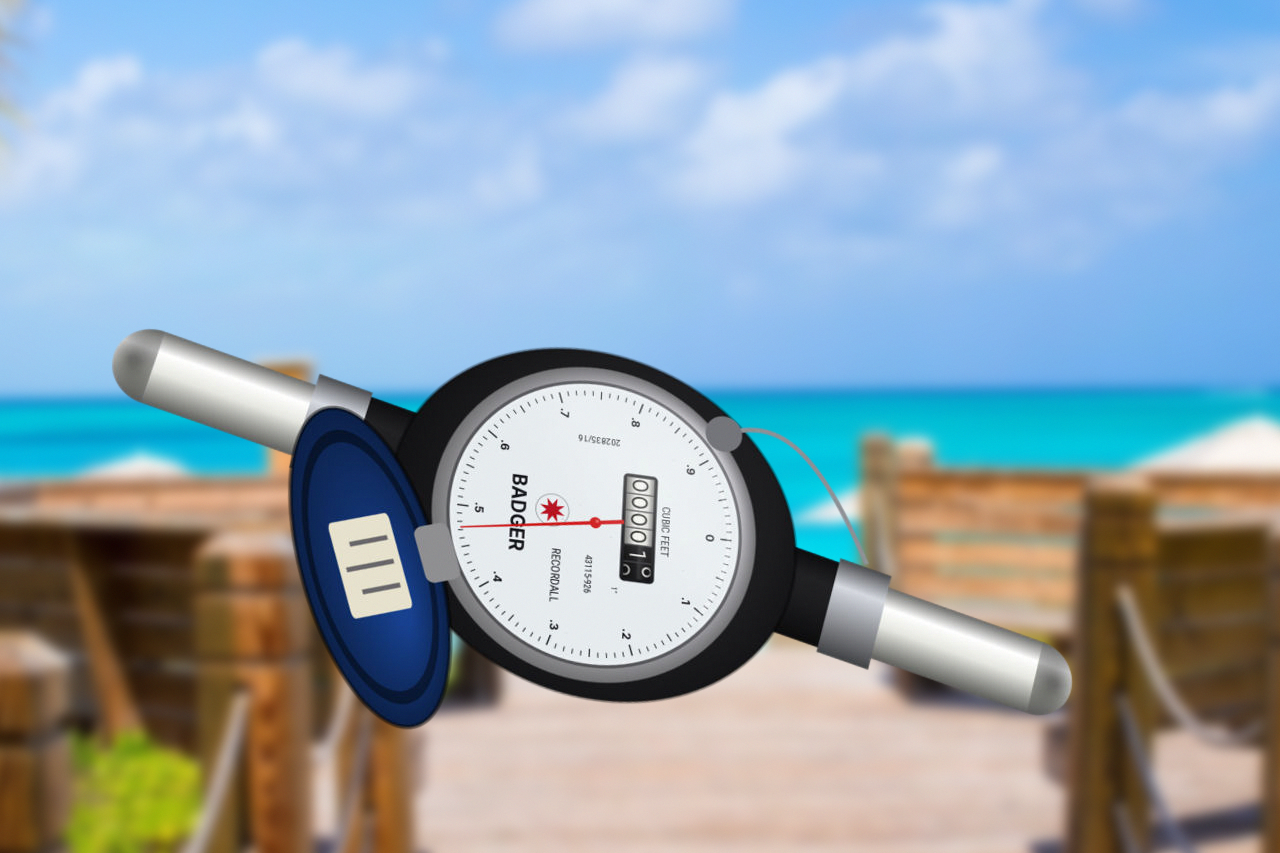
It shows 18.47 (ft³)
